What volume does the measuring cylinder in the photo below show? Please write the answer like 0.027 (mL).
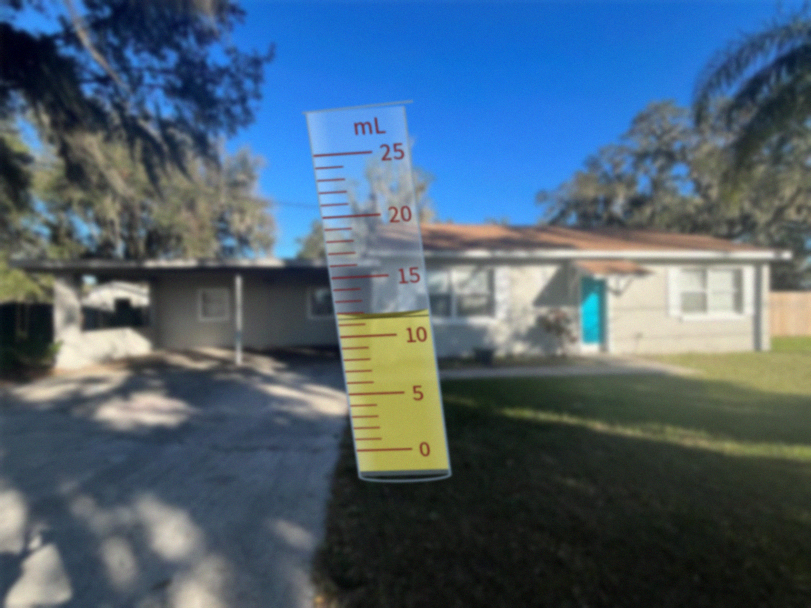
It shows 11.5 (mL)
